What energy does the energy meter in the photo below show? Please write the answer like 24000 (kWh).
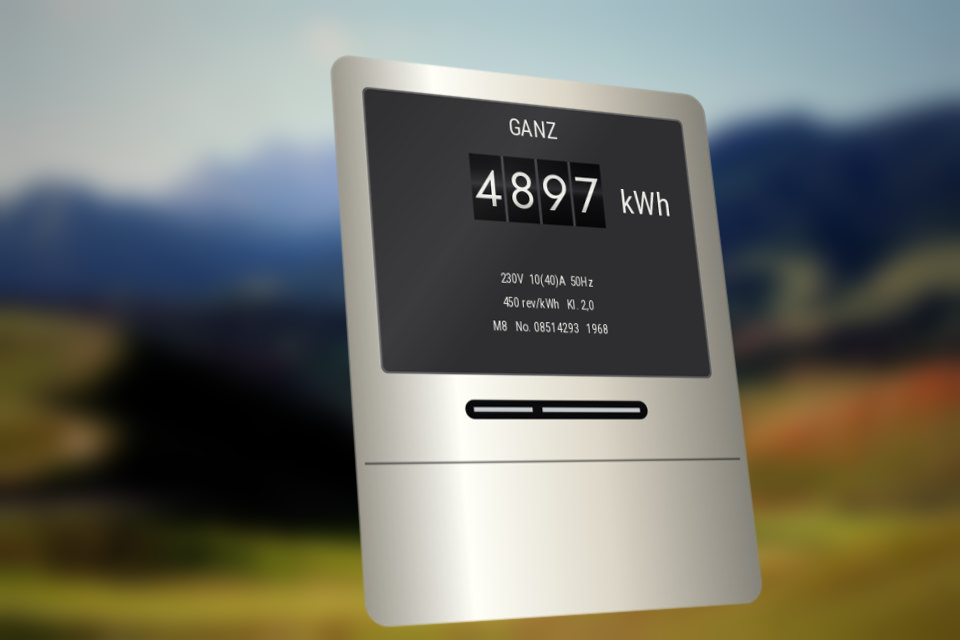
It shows 4897 (kWh)
